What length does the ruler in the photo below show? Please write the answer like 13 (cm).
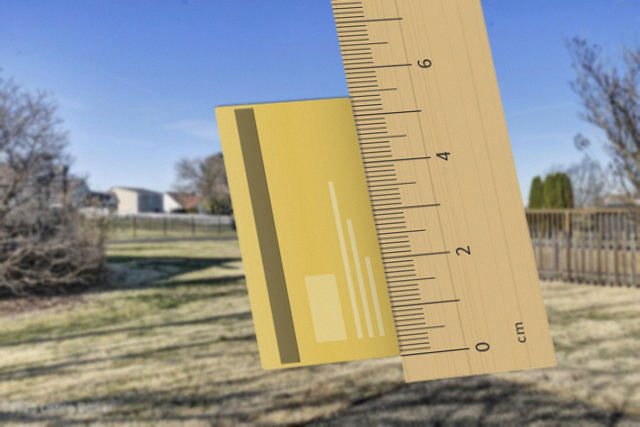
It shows 5.4 (cm)
